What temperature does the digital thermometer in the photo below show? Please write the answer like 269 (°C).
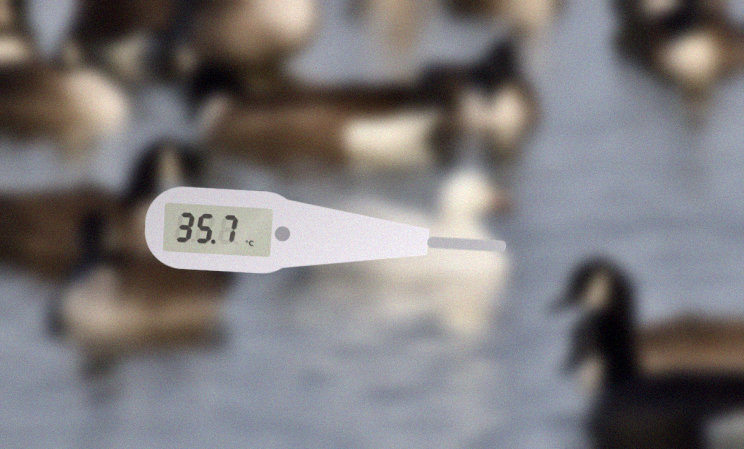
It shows 35.7 (°C)
